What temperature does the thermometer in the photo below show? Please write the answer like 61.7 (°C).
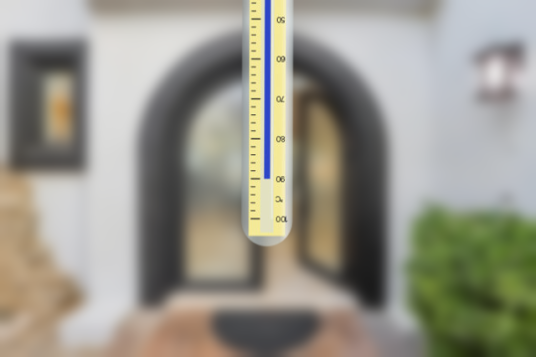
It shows 90 (°C)
